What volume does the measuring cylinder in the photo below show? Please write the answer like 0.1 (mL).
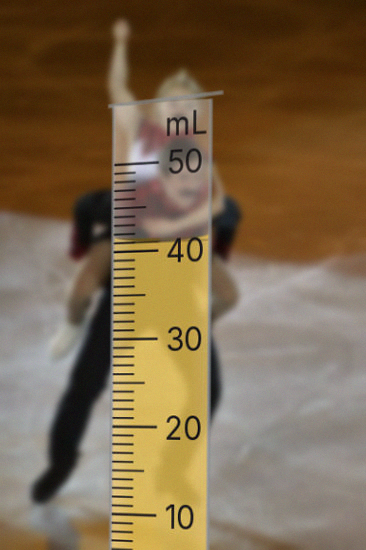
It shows 41 (mL)
